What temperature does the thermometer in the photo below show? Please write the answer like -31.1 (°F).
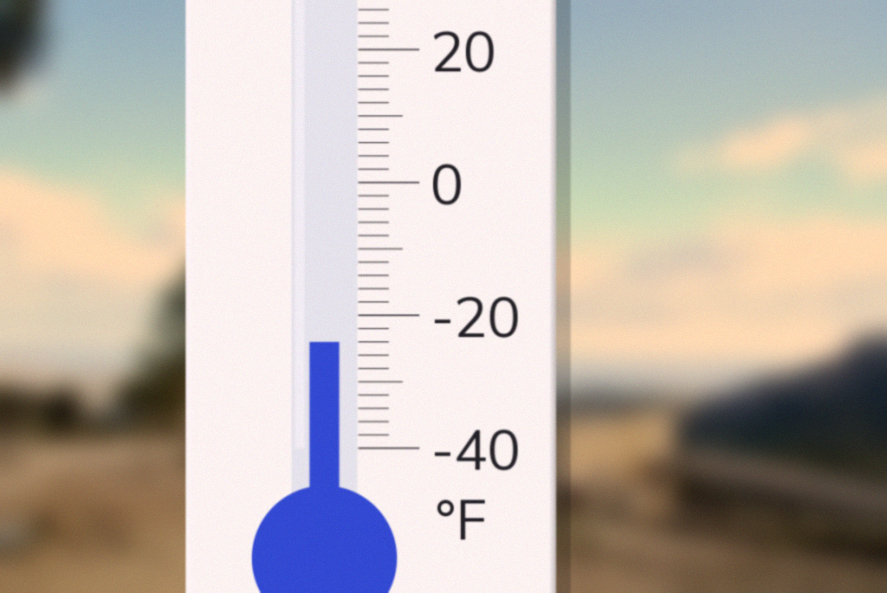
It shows -24 (°F)
